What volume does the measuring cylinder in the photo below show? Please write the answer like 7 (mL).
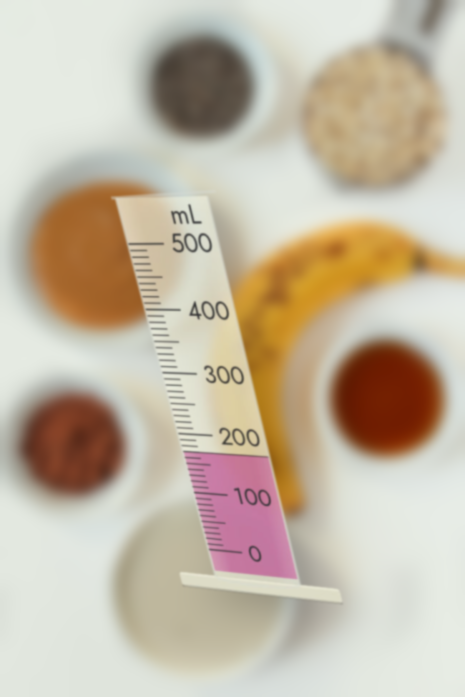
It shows 170 (mL)
